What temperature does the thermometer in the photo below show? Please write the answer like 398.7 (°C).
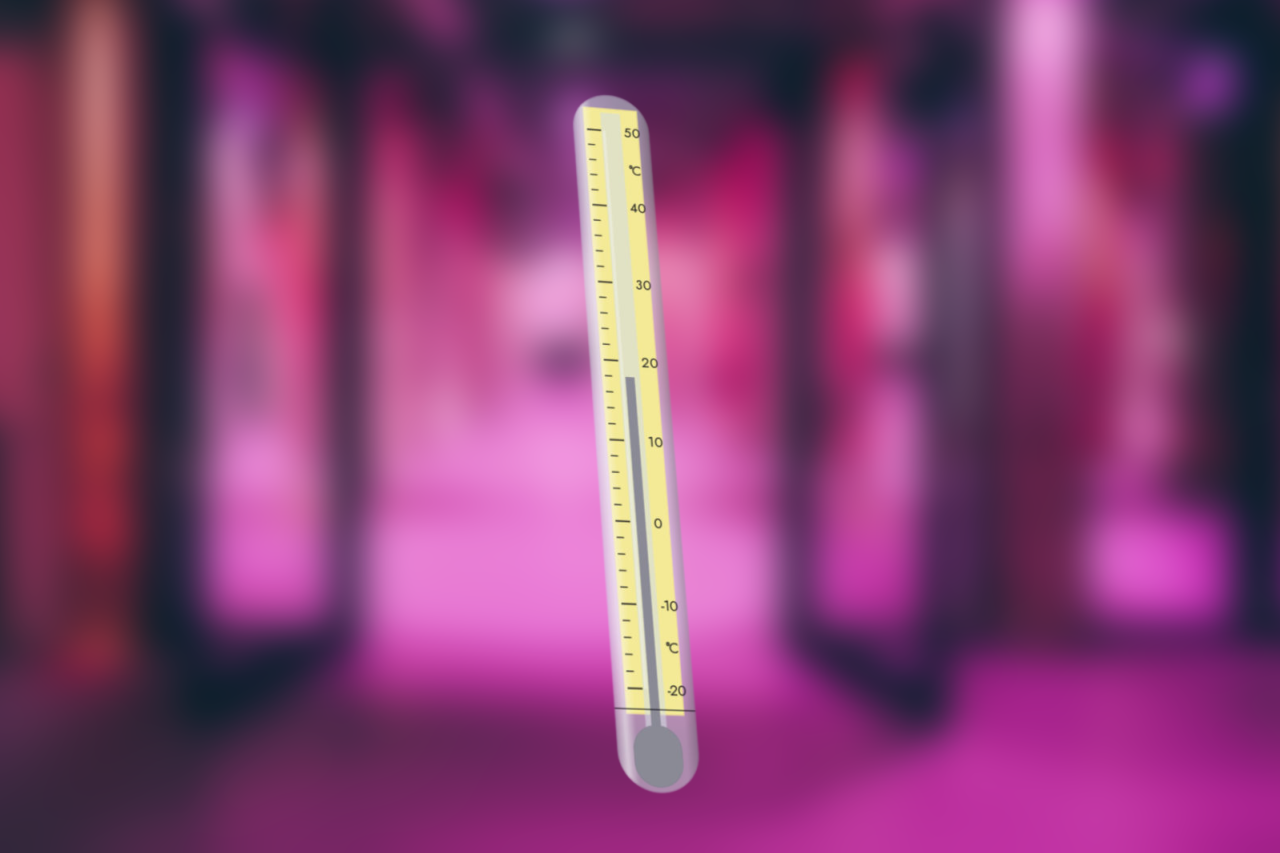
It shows 18 (°C)
